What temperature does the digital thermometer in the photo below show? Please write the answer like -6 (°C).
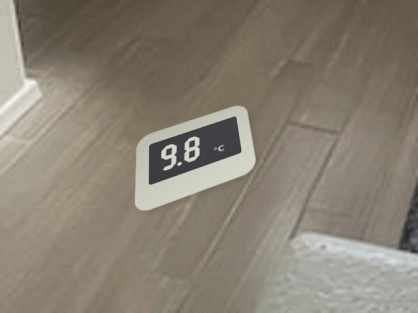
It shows 9.8 (°C)
